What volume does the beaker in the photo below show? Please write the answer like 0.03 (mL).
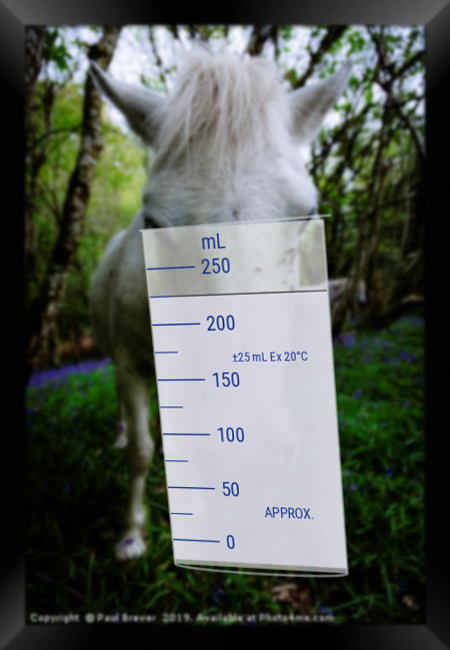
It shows 225 (mL)
